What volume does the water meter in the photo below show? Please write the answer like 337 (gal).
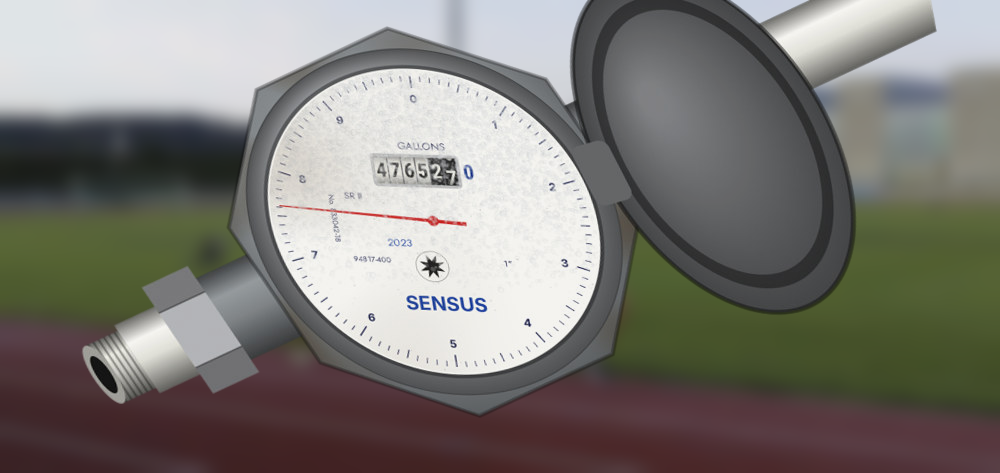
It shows 4765267.6 (gal)
